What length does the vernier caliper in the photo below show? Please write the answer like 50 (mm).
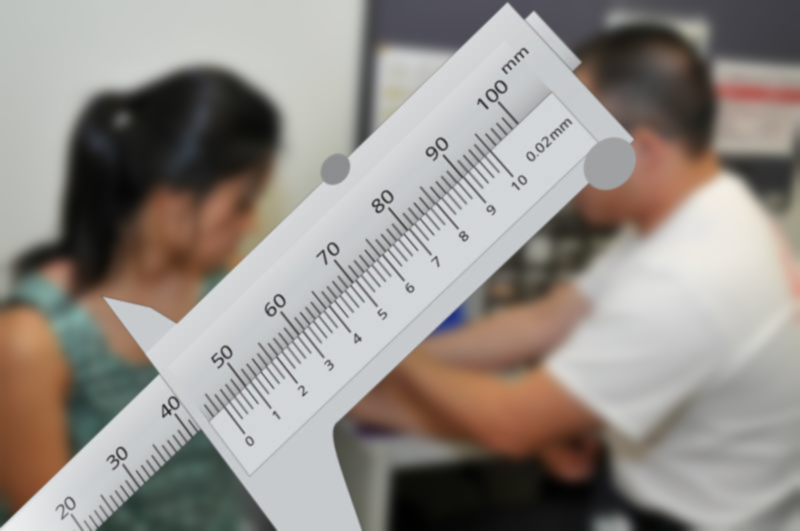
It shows 46.0 (mm)
